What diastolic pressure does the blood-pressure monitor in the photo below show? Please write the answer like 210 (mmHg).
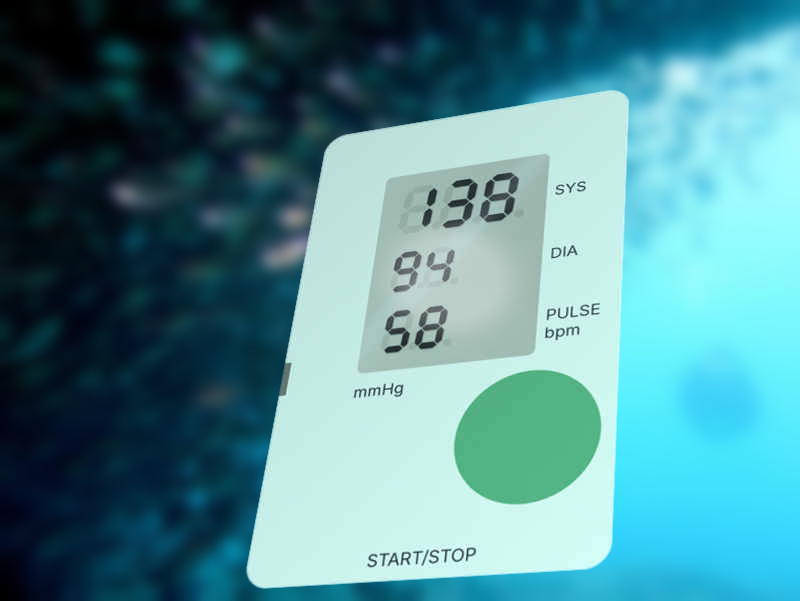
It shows 94 (mmHg)
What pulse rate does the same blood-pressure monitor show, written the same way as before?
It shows 58 (bpm)
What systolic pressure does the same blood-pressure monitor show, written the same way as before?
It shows 138 (mmHg)
